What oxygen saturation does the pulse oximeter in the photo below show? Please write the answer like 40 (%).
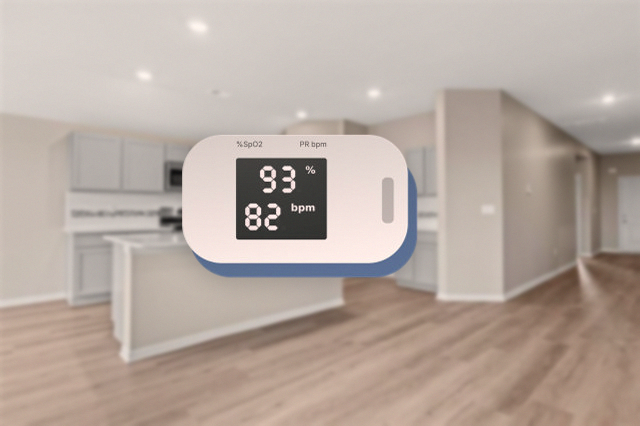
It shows 93 (%)
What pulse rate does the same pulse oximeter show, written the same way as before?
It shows 82 (bpm)
